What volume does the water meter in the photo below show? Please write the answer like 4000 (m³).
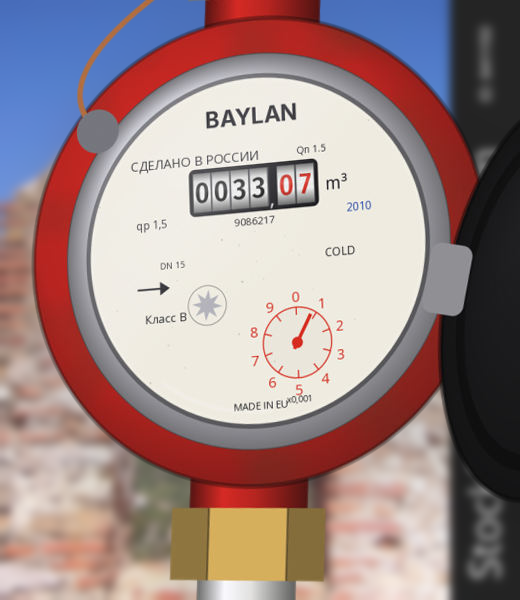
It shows 33.070 (m³)
